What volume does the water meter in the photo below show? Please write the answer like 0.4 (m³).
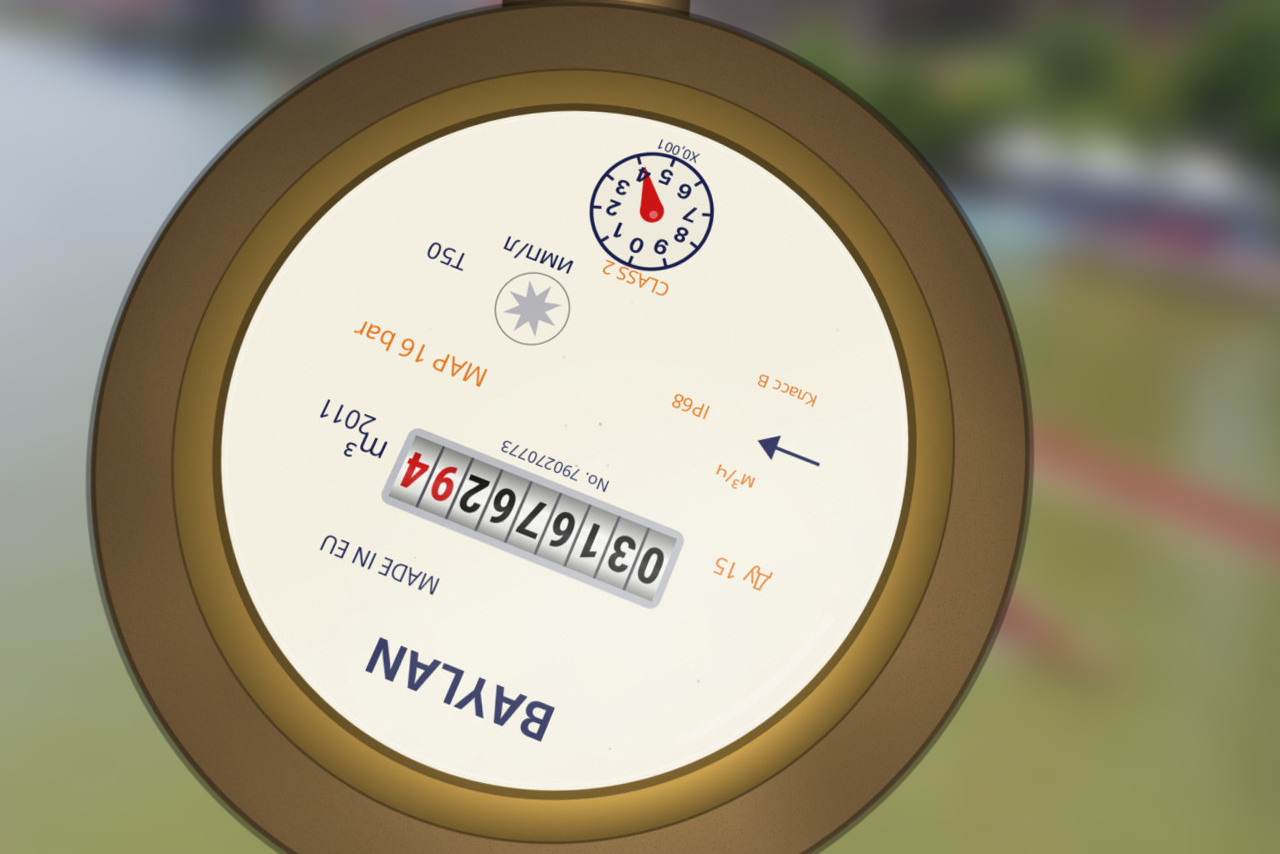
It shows 316762.944 (m³)
